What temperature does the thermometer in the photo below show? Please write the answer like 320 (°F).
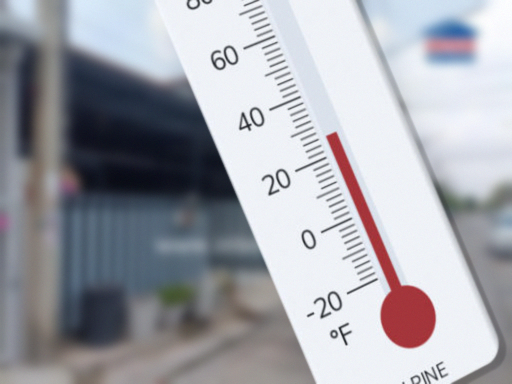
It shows 26 (°F)
